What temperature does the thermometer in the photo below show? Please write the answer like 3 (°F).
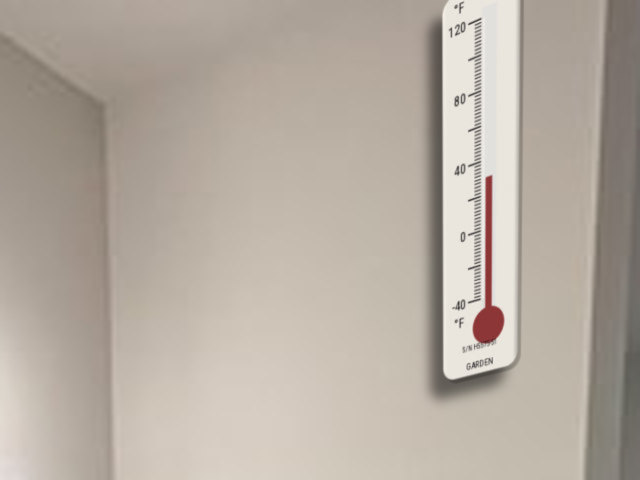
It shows 30 (°F)
